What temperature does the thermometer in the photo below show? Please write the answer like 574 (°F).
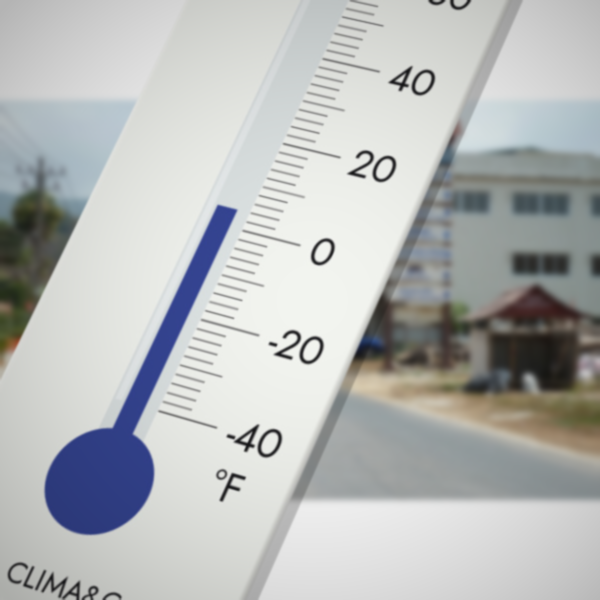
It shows 4 (°F)
